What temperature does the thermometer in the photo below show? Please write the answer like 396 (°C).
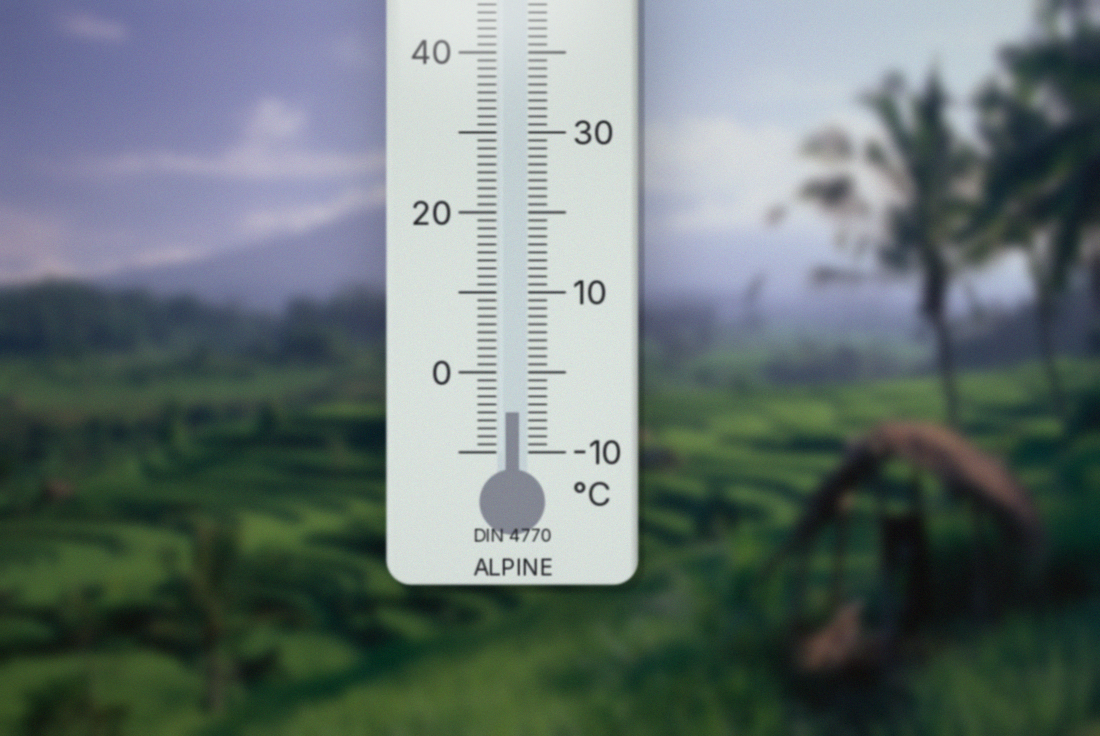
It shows -5 (°C)
